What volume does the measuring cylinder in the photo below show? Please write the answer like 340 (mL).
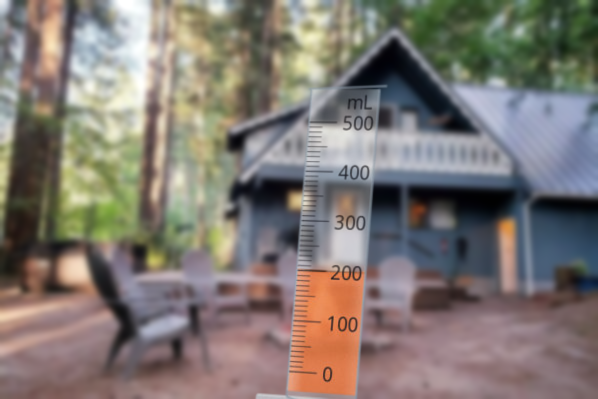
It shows 200 (mL)
